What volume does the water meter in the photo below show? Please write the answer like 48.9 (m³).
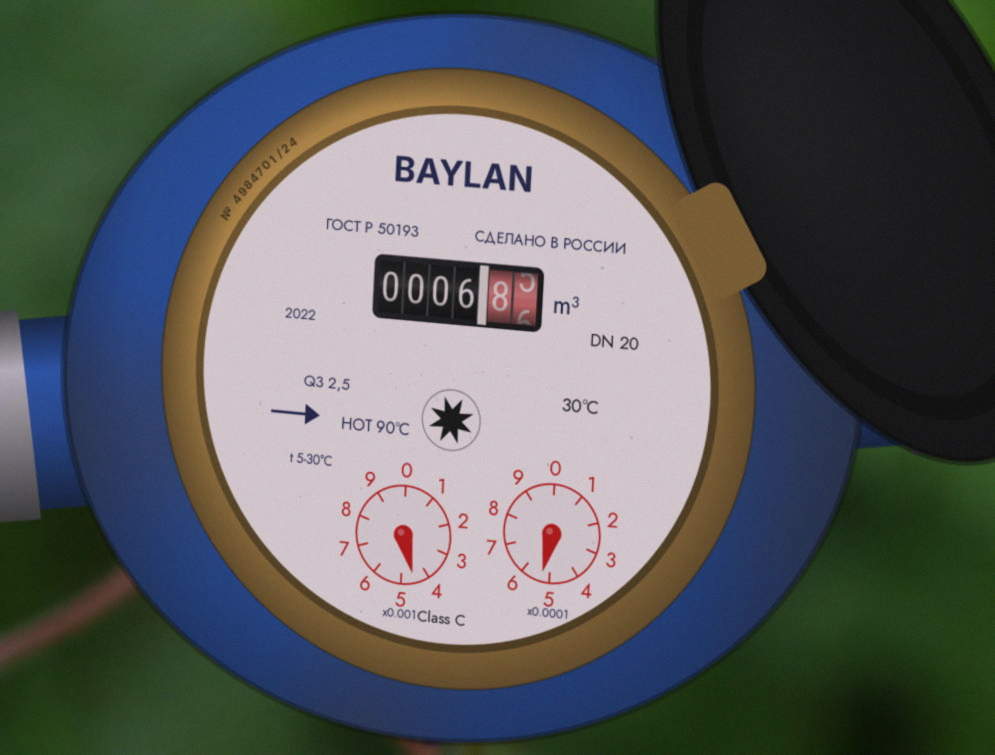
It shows 6.8545 (m³)
